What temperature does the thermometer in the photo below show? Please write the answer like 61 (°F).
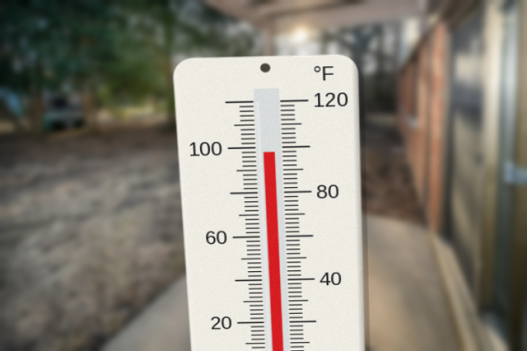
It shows 98 (°F)
